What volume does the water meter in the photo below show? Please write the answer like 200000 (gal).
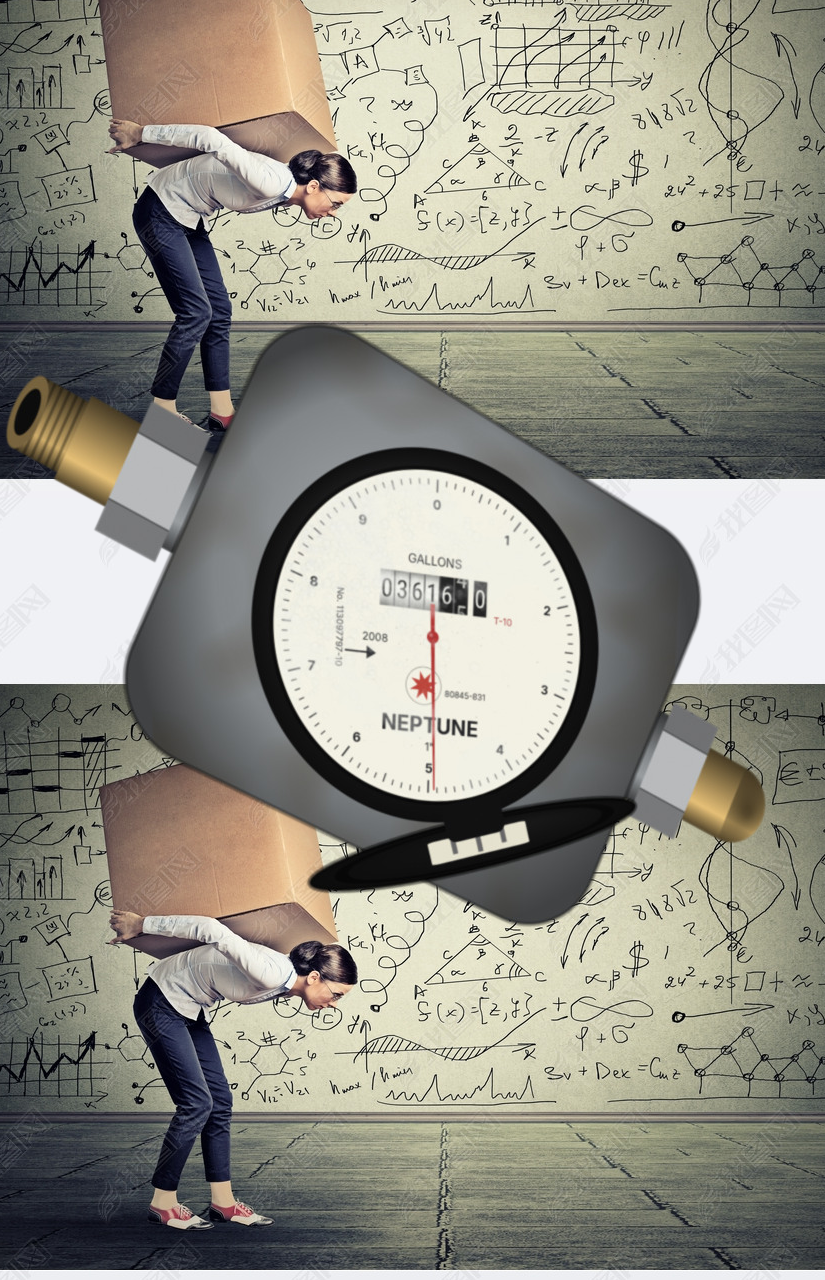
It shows 361644.9 (gal)
